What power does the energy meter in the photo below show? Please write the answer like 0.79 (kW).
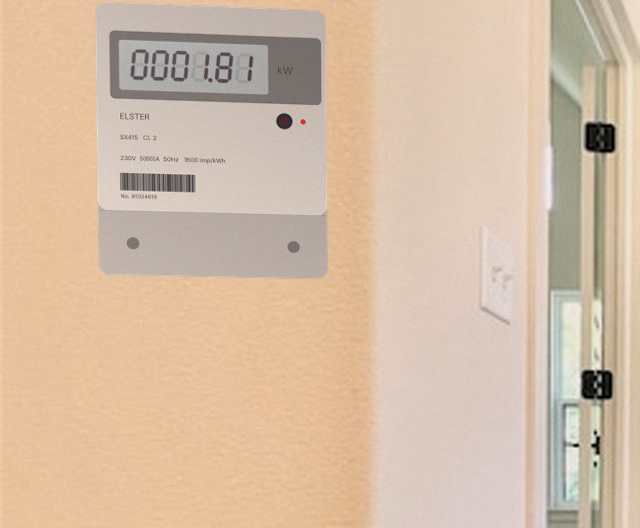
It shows 1.81 (kW)
